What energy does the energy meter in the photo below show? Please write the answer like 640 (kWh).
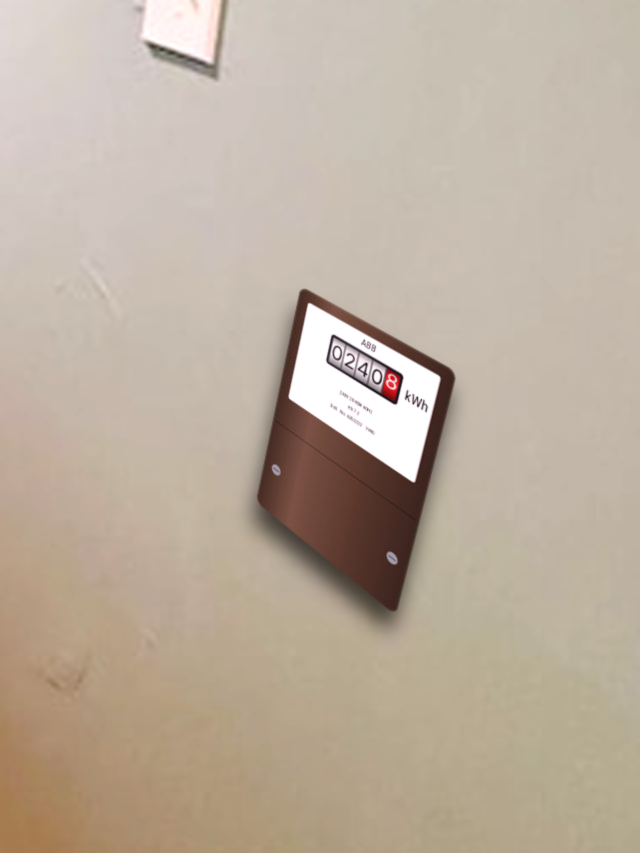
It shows 240.8 (kWh)
